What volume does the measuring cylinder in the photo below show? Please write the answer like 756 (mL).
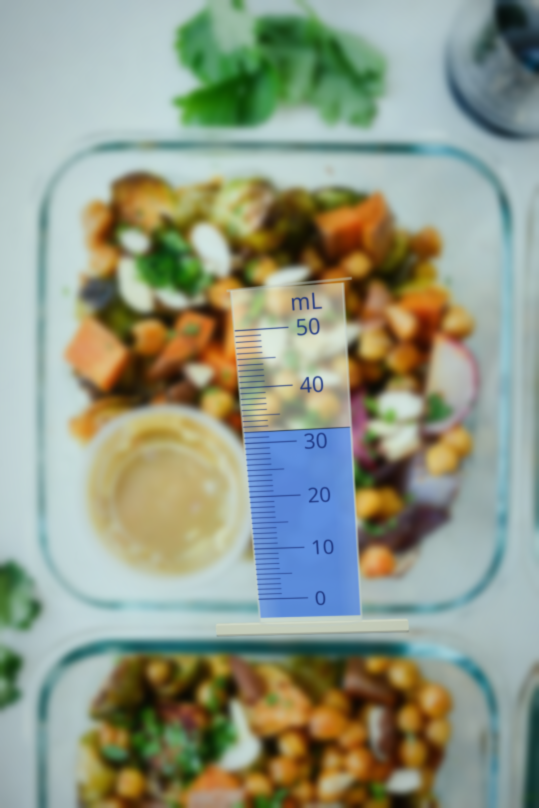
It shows 32 (mL)
